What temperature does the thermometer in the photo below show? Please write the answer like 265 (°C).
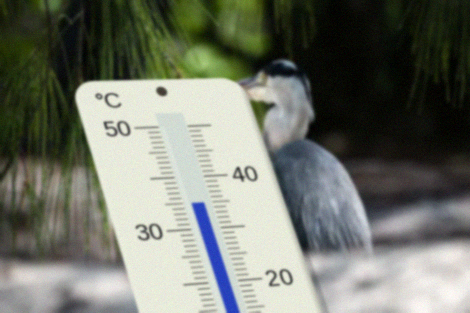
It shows 35 (°C)
